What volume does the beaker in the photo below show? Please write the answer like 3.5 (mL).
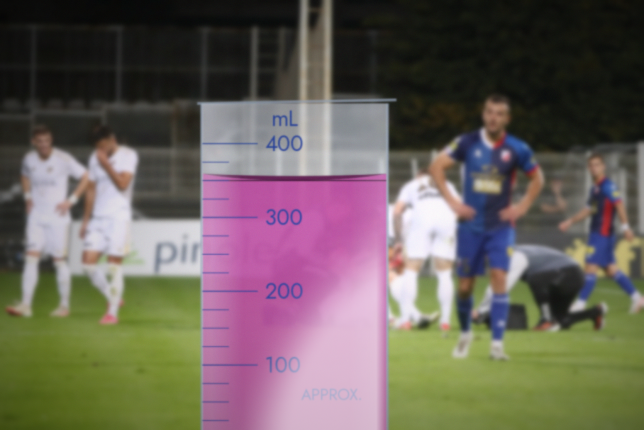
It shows 350 (mL)
